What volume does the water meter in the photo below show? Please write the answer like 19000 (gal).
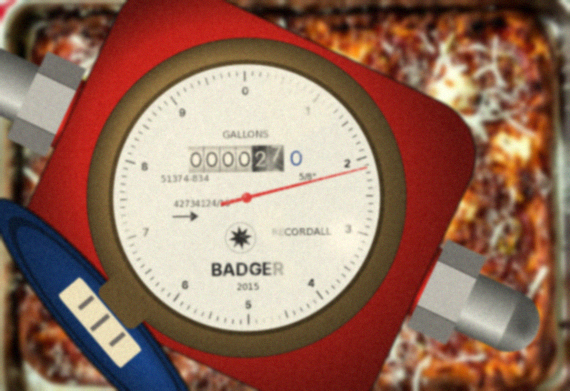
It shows 272.1 (gal)
